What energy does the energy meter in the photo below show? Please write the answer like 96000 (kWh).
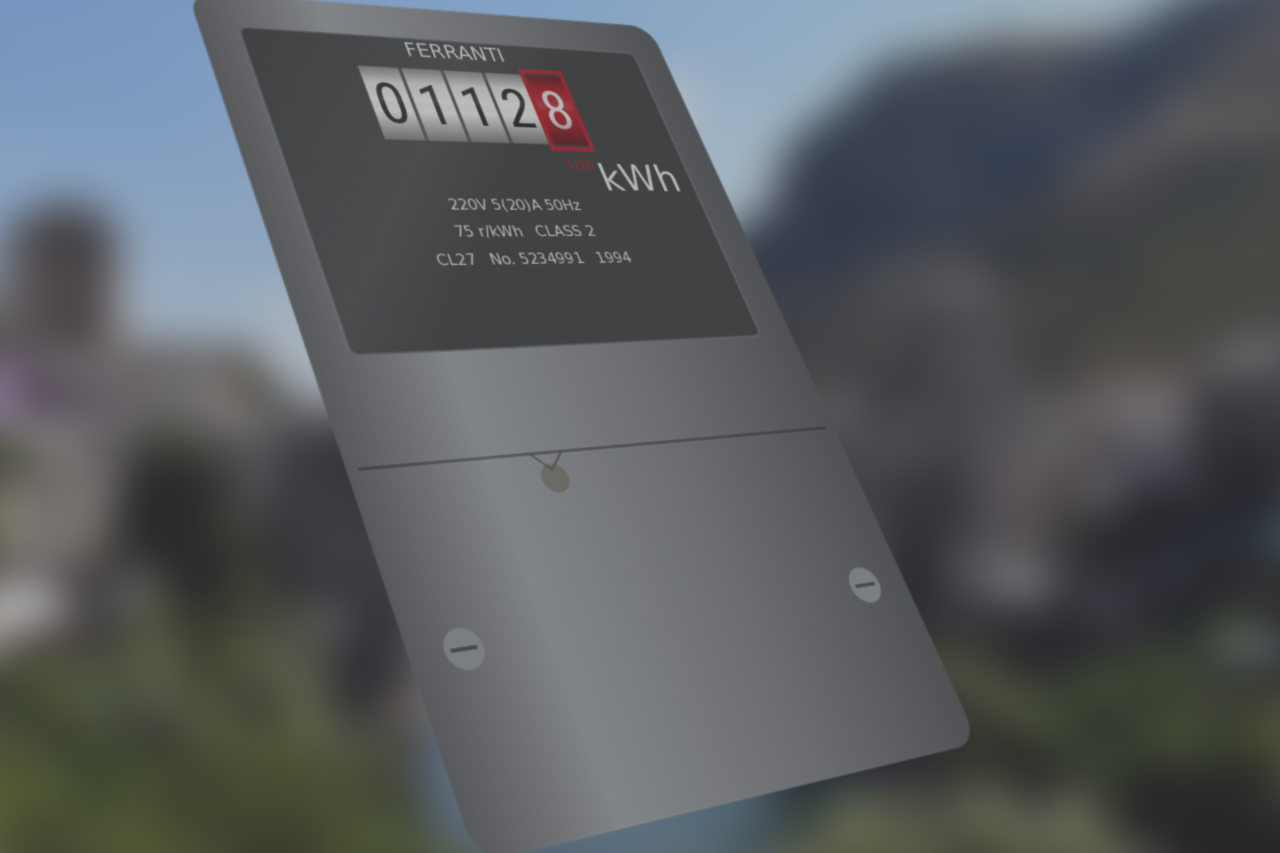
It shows 112.8 (kWh)
